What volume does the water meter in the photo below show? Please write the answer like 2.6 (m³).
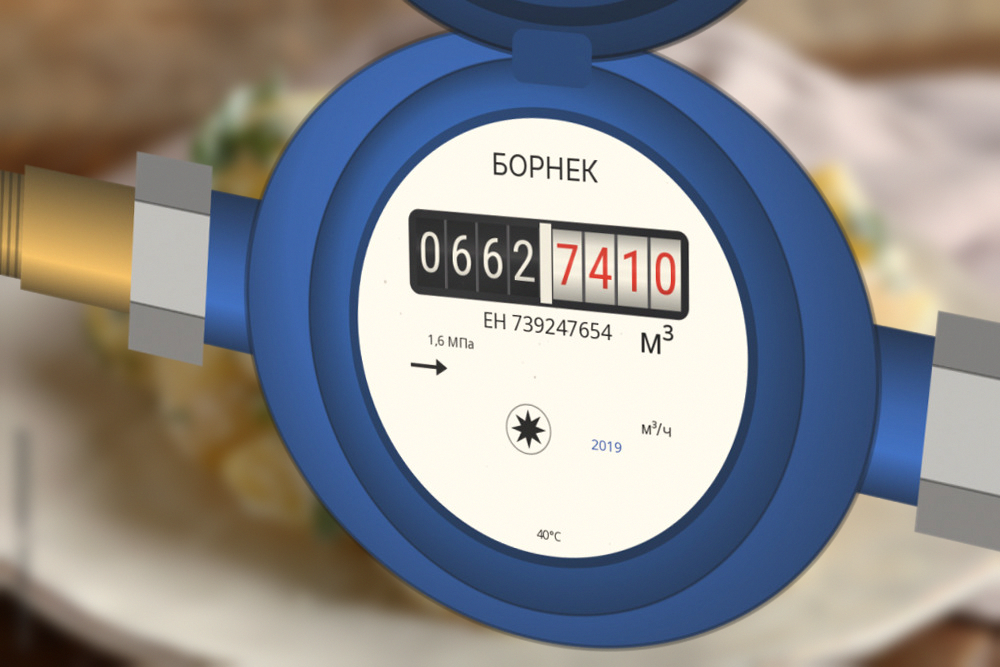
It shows 662.7410 (m³)
